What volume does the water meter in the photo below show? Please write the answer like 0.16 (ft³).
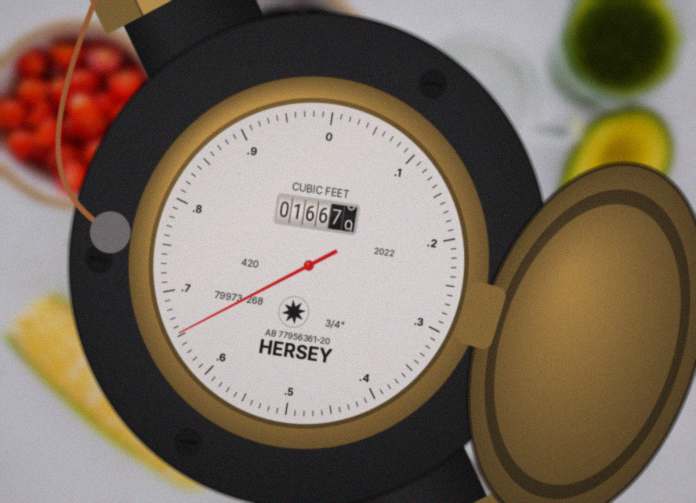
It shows 16678.65 (ft³)
